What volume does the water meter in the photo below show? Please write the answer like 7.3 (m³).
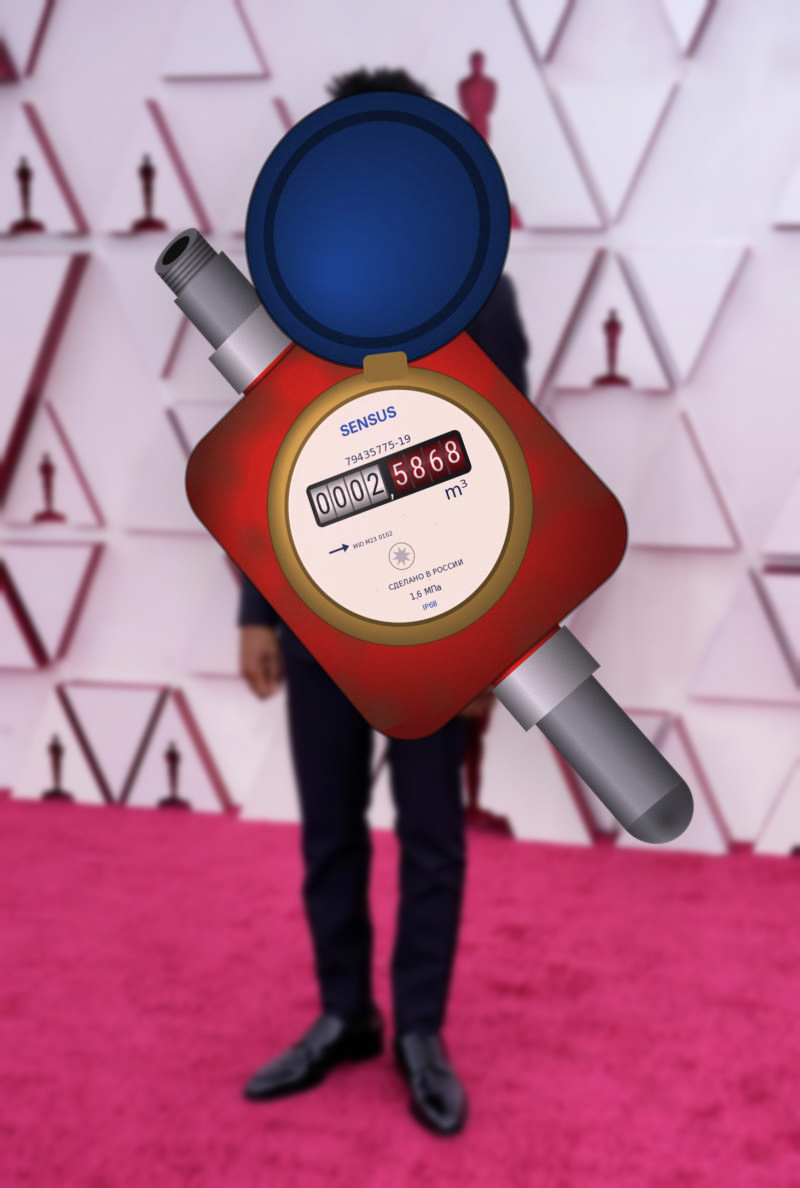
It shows 2.5868 (m³)
